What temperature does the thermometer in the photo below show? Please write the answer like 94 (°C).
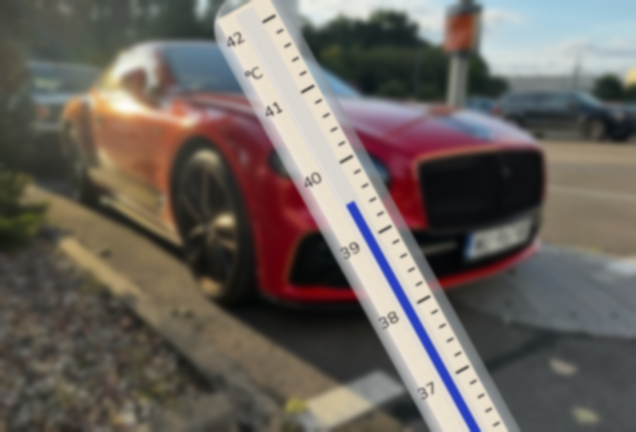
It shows 39.5 (°C)
